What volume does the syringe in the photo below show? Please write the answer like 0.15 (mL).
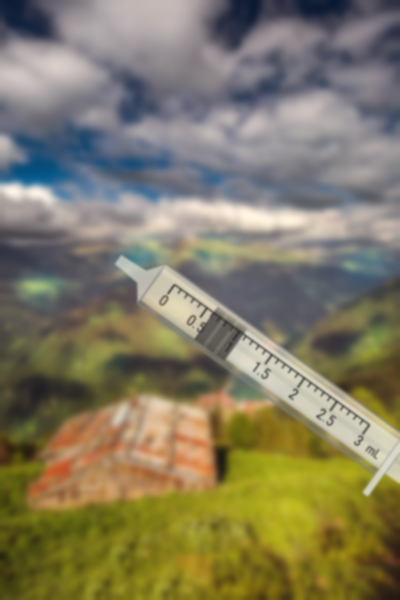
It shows 0.6 (mL)
